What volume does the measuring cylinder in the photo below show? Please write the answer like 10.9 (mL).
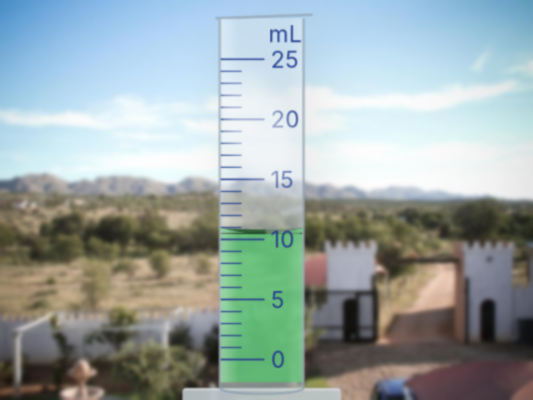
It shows 10.5 (mL)
